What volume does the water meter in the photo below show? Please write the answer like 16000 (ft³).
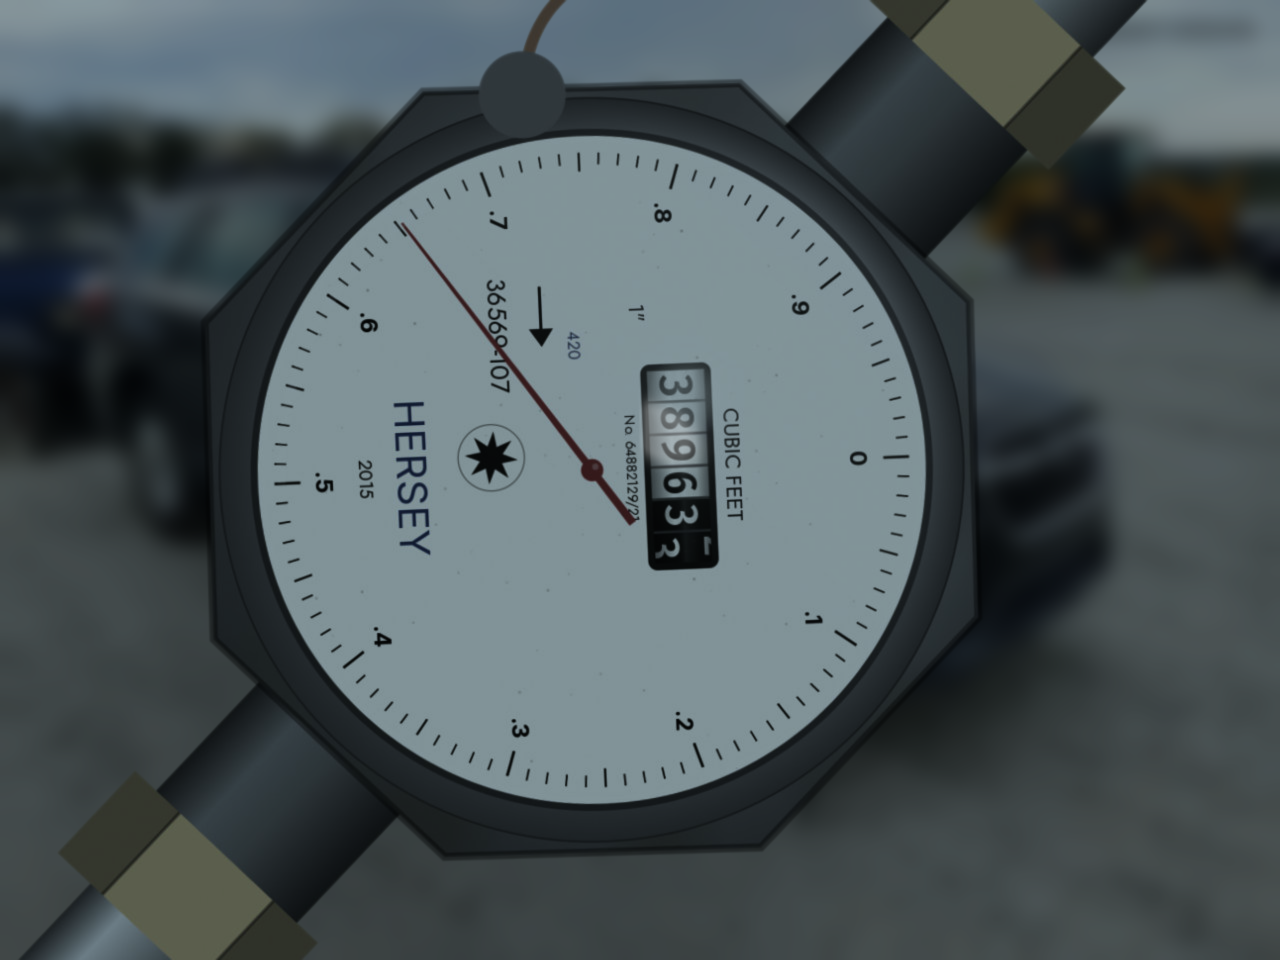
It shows 389632.65 (ft³)
